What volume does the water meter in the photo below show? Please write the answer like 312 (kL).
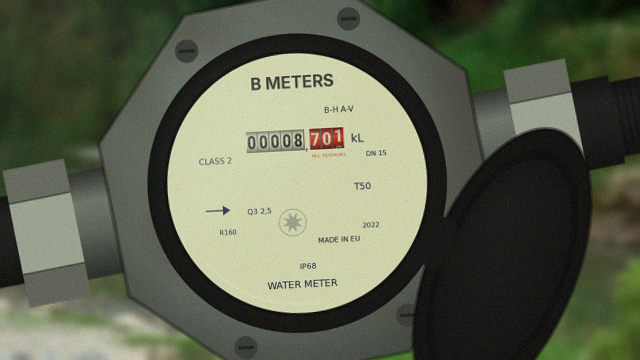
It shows 8.701 (kL)
